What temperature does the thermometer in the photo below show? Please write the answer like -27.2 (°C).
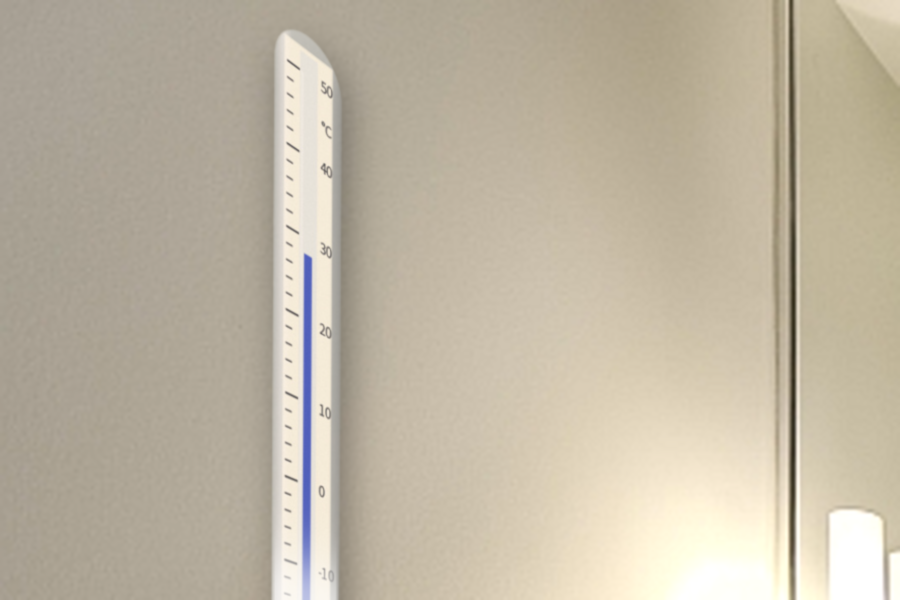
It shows 28 (°C)
